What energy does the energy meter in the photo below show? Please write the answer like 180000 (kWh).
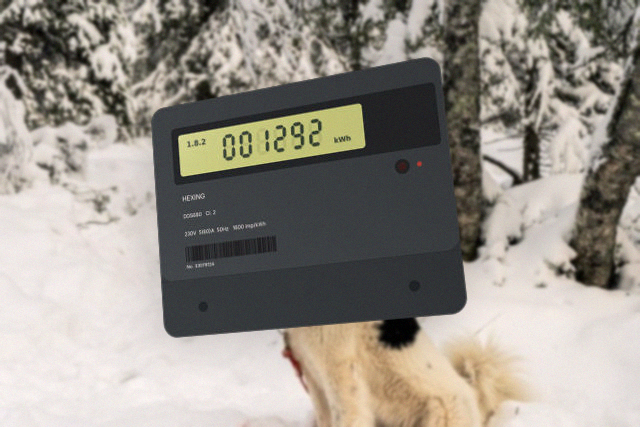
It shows 1292 (kWh)
